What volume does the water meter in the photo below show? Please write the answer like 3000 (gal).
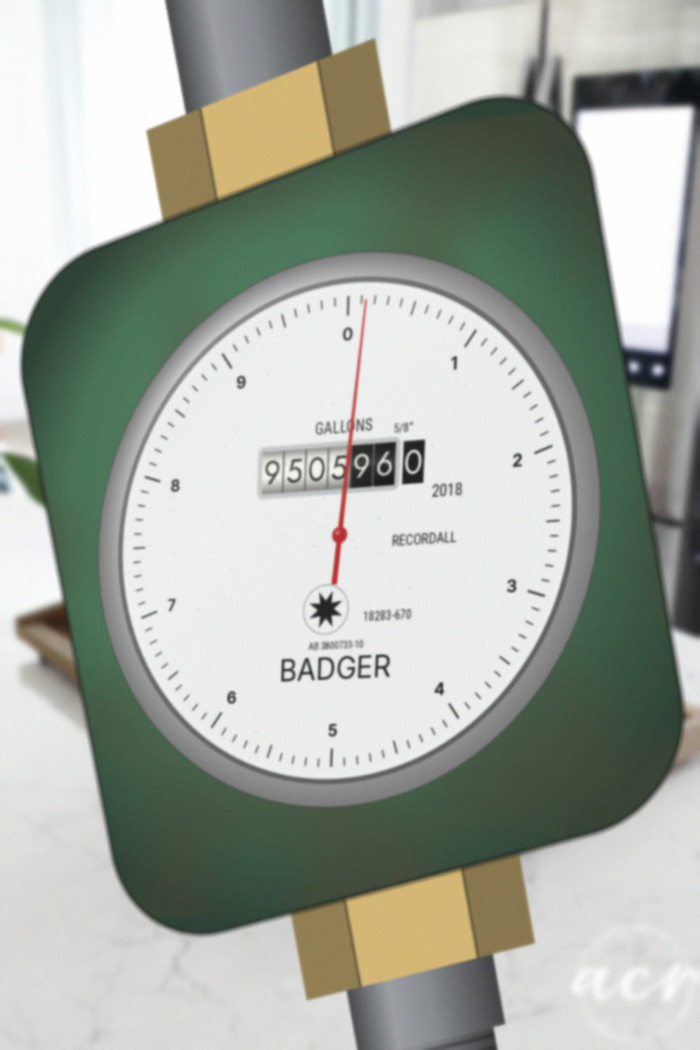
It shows 9505960.1 (gal)
